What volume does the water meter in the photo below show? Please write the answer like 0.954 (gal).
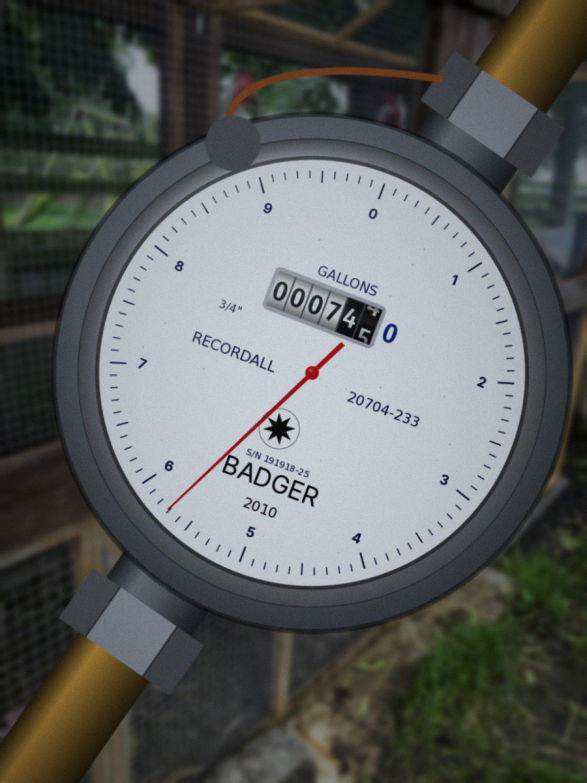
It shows 7445.7 (gal)
